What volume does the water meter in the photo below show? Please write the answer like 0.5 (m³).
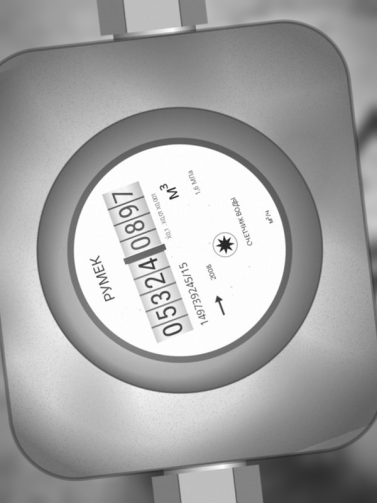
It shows 5324.0897 (m³)
